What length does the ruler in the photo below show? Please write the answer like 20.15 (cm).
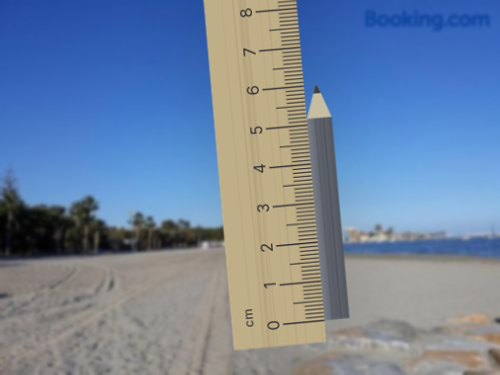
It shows 6 (cm)
